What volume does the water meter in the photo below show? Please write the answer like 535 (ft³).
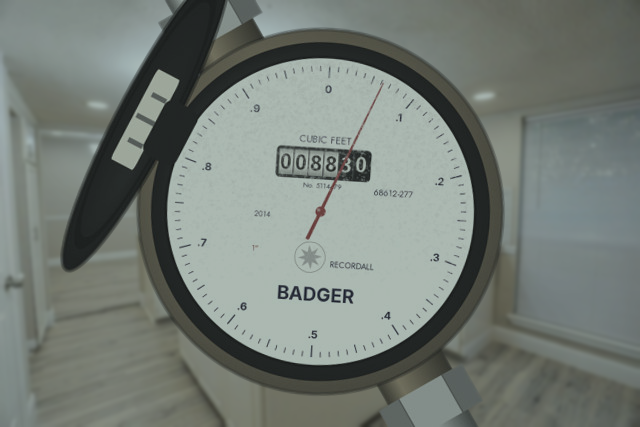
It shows 8830.06 (ft³)
